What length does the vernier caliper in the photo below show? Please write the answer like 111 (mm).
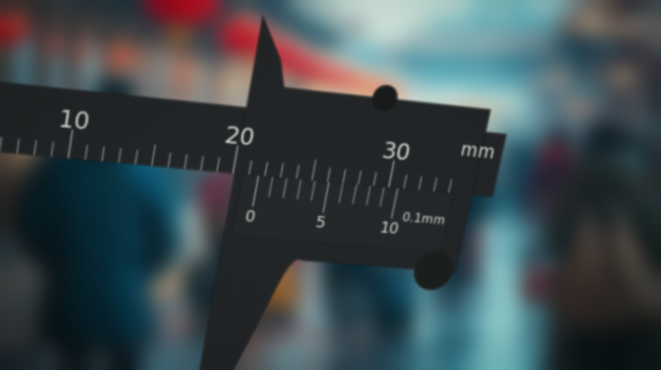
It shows 21.6 (mm)
